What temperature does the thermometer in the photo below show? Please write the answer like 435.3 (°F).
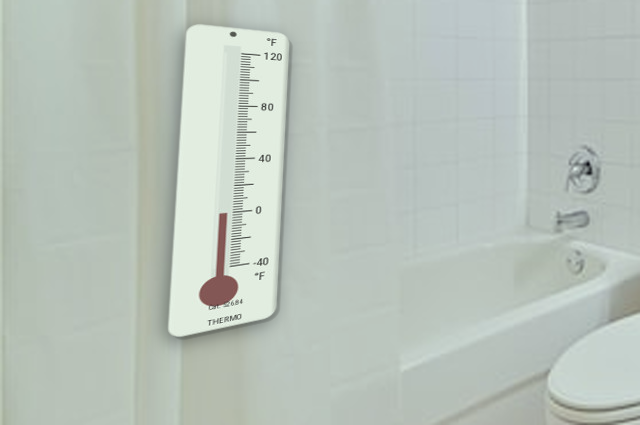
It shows 0 (°F)
